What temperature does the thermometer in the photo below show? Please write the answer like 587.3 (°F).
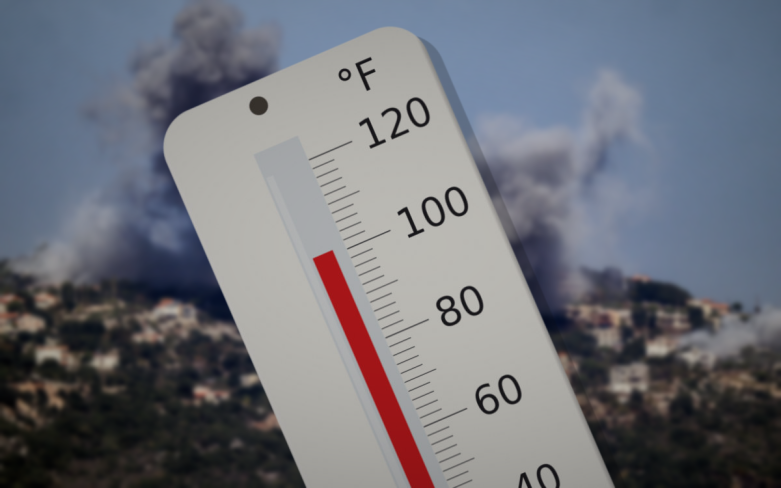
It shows 101 (°F)
